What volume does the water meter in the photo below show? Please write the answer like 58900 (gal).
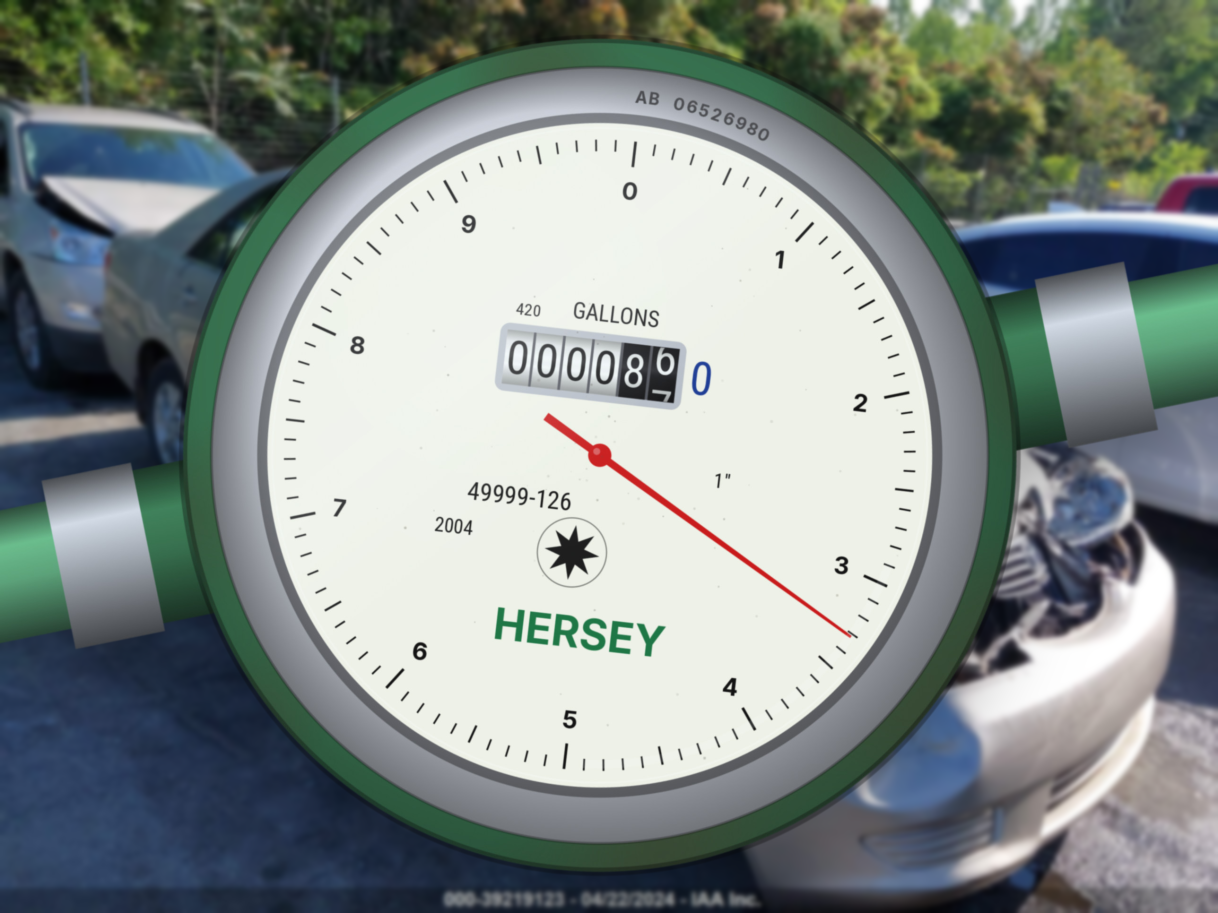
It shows 863.3 (gal)
